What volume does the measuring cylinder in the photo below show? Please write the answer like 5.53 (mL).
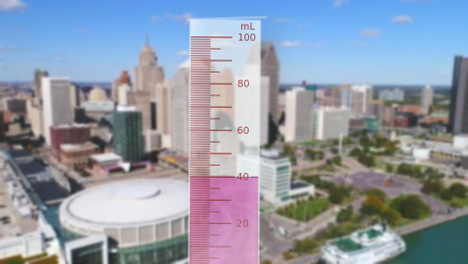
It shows 40 (mL)
